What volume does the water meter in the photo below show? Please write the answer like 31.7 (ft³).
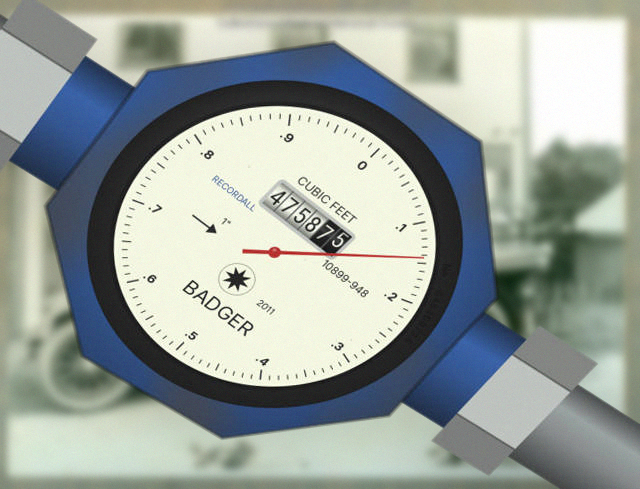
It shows 475875.14 (ft³)
